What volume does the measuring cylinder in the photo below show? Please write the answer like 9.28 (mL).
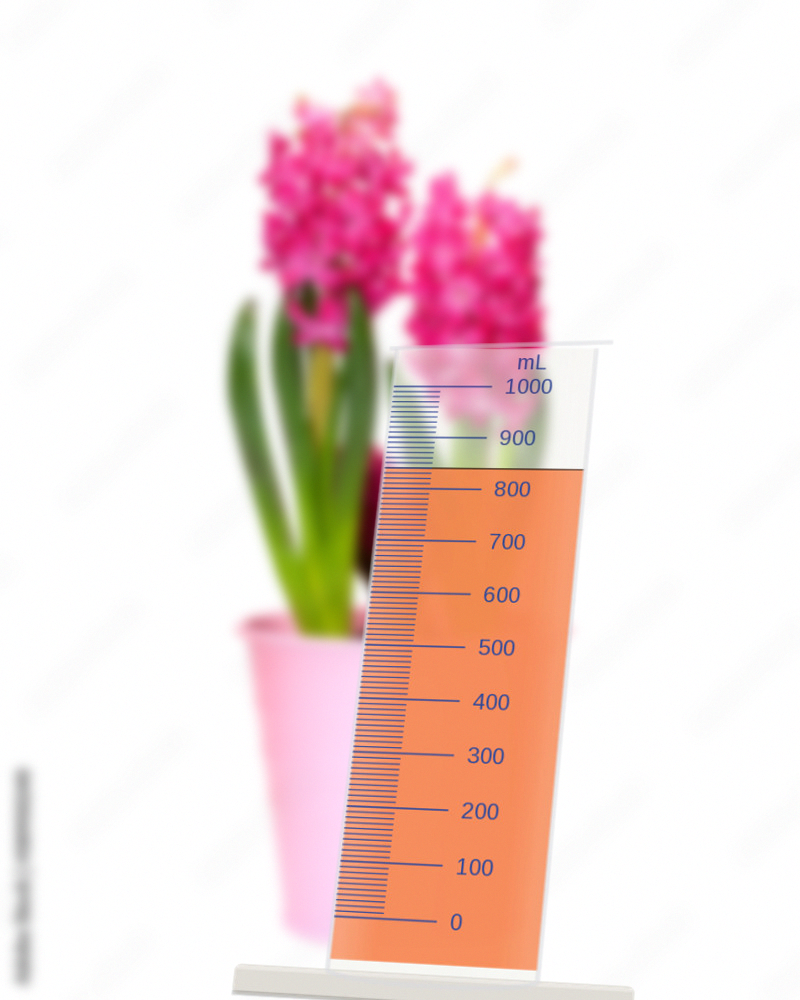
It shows 840 (mL)
